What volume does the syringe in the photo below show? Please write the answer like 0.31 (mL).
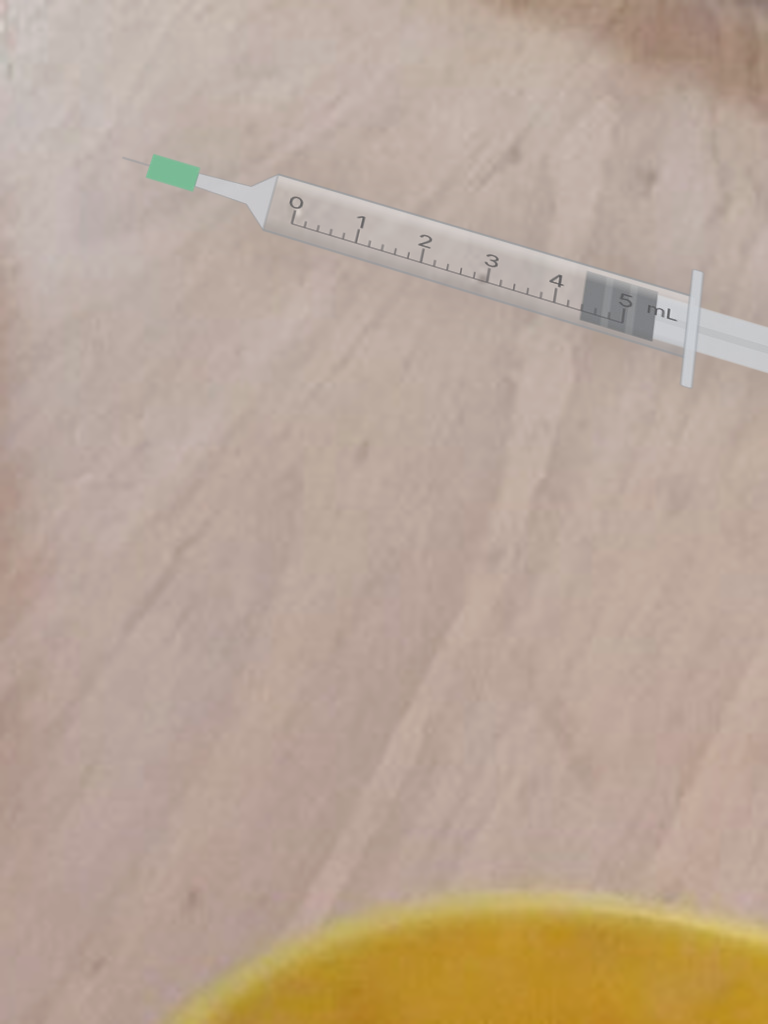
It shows 4.4 (mL)
